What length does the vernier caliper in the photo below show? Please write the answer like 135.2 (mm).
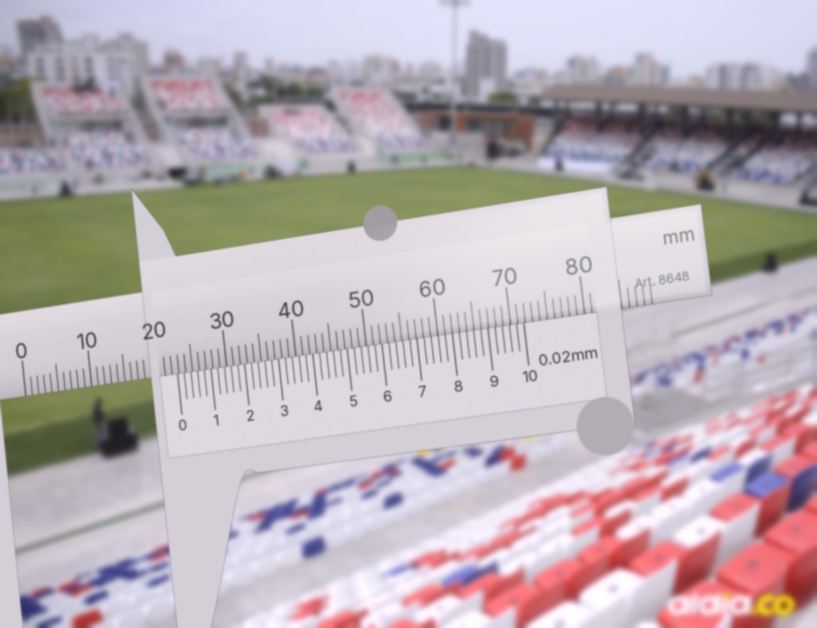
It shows 22.8 (mm)
